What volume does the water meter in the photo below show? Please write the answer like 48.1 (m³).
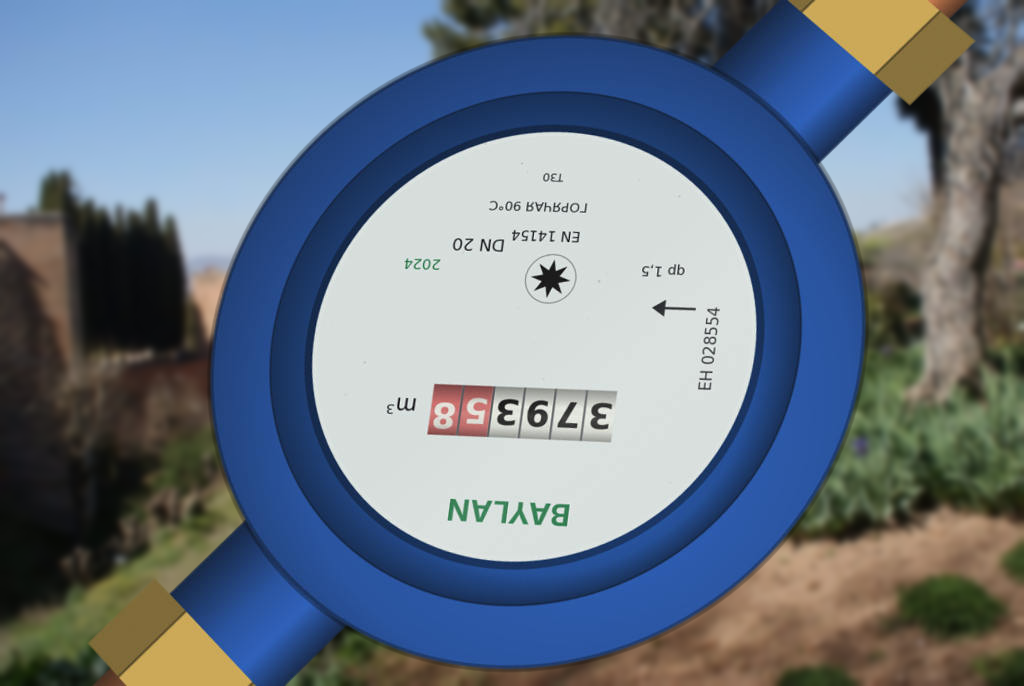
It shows 3793.58 (m³)
